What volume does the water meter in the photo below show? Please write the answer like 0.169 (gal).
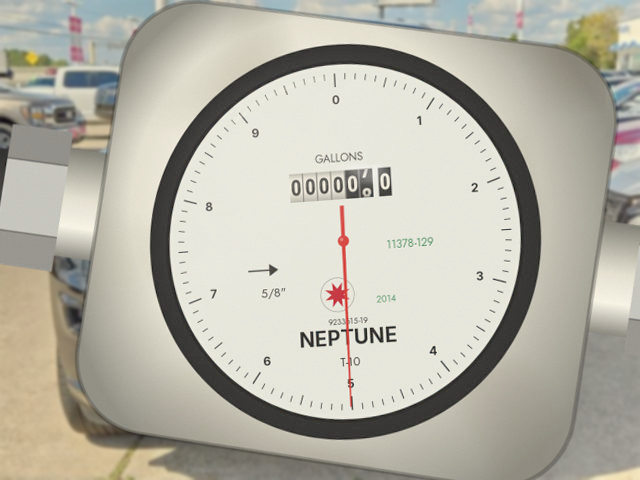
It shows 75.0 (gal)
